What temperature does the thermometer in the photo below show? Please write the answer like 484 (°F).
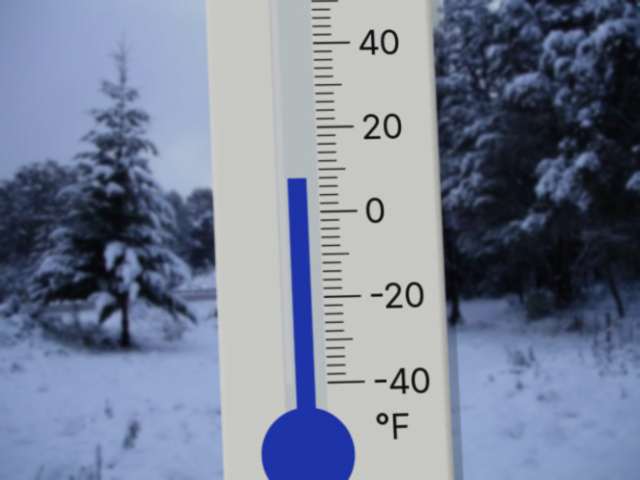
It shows 8 (°F)
